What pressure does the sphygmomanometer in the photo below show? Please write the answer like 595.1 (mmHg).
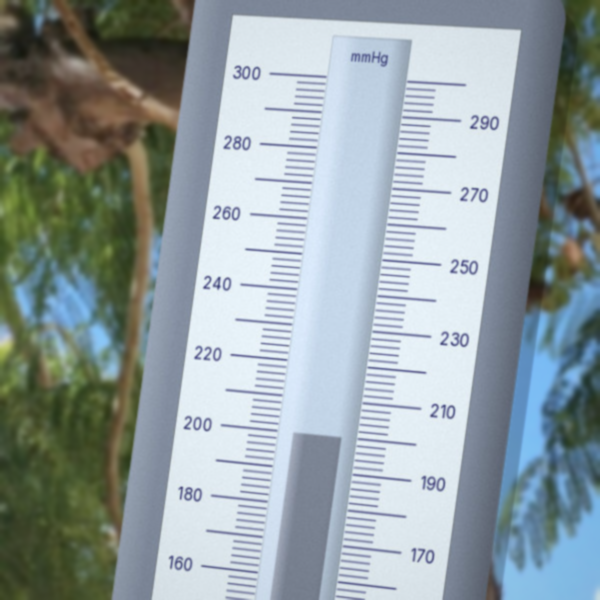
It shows 200 (mmHg)
